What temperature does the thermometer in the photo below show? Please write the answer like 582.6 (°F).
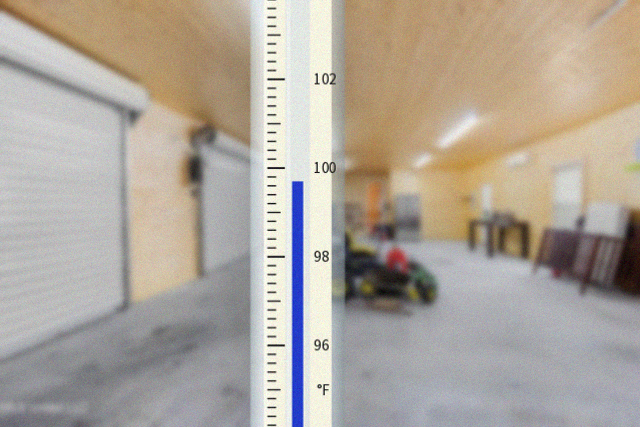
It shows 99.7 (°F)
